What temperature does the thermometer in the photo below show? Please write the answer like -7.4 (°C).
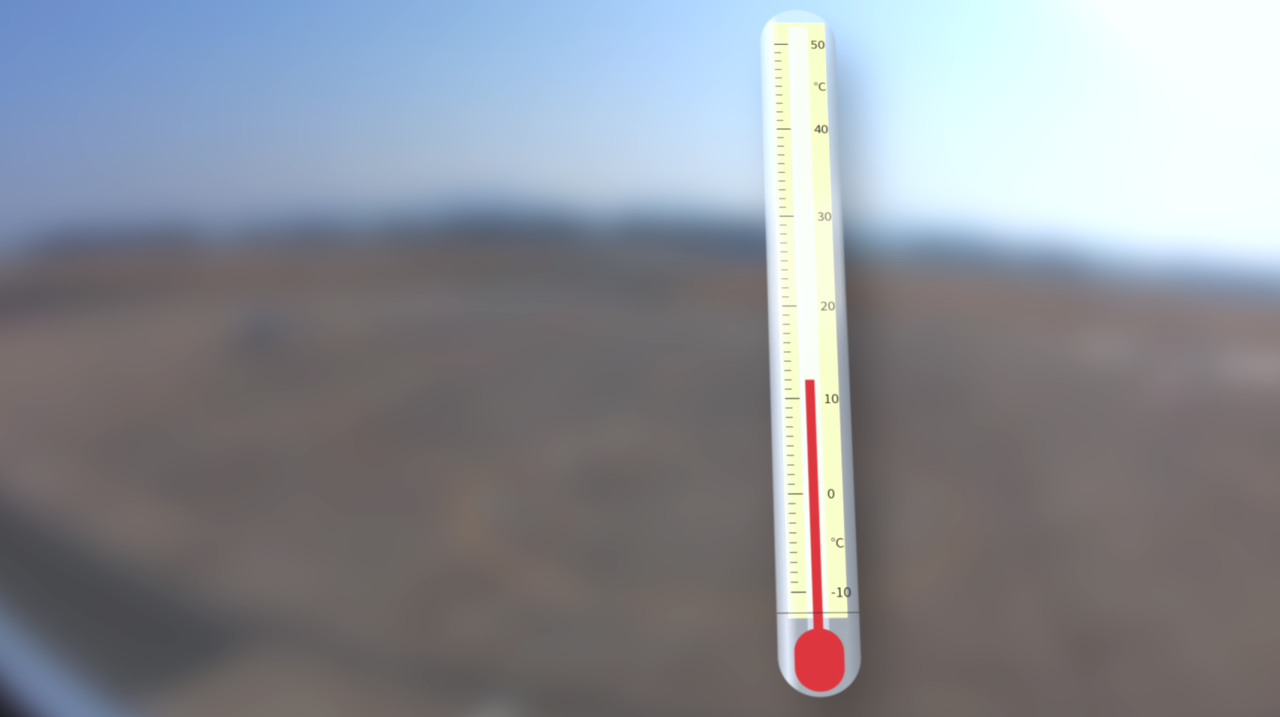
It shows 12 (°C)
